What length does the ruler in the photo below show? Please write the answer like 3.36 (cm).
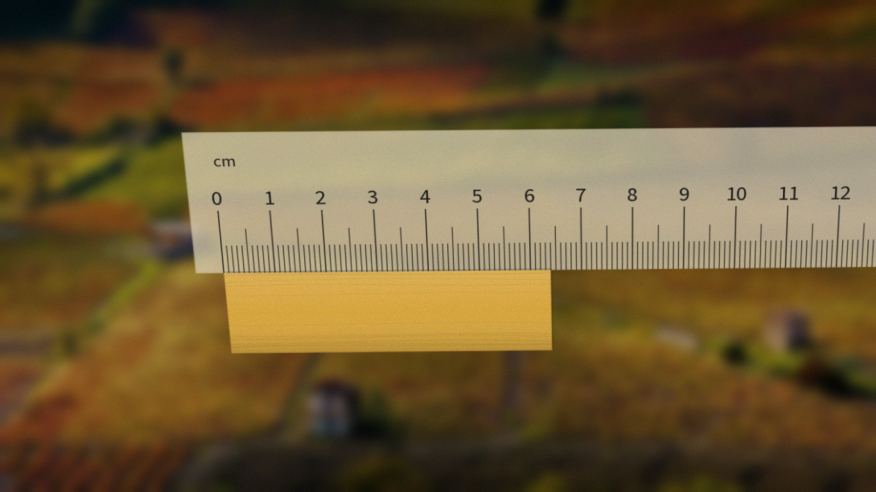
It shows 6.4 (cm)
